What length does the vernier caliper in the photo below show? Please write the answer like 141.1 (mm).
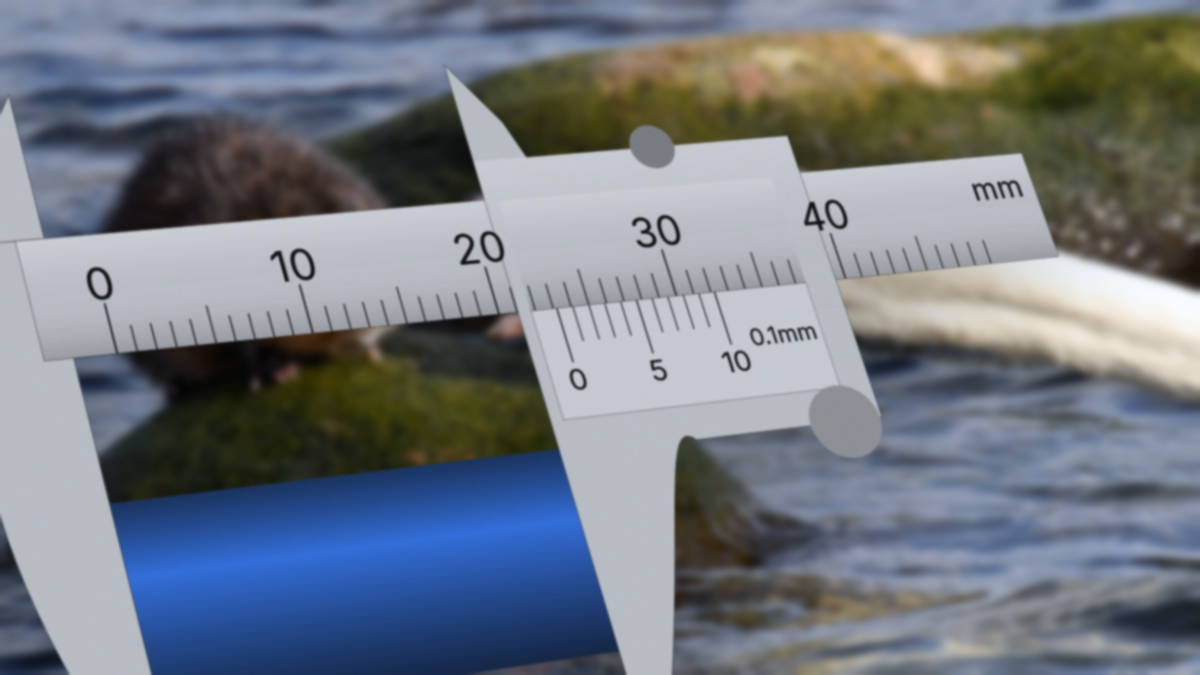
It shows 23.2 (mm)
